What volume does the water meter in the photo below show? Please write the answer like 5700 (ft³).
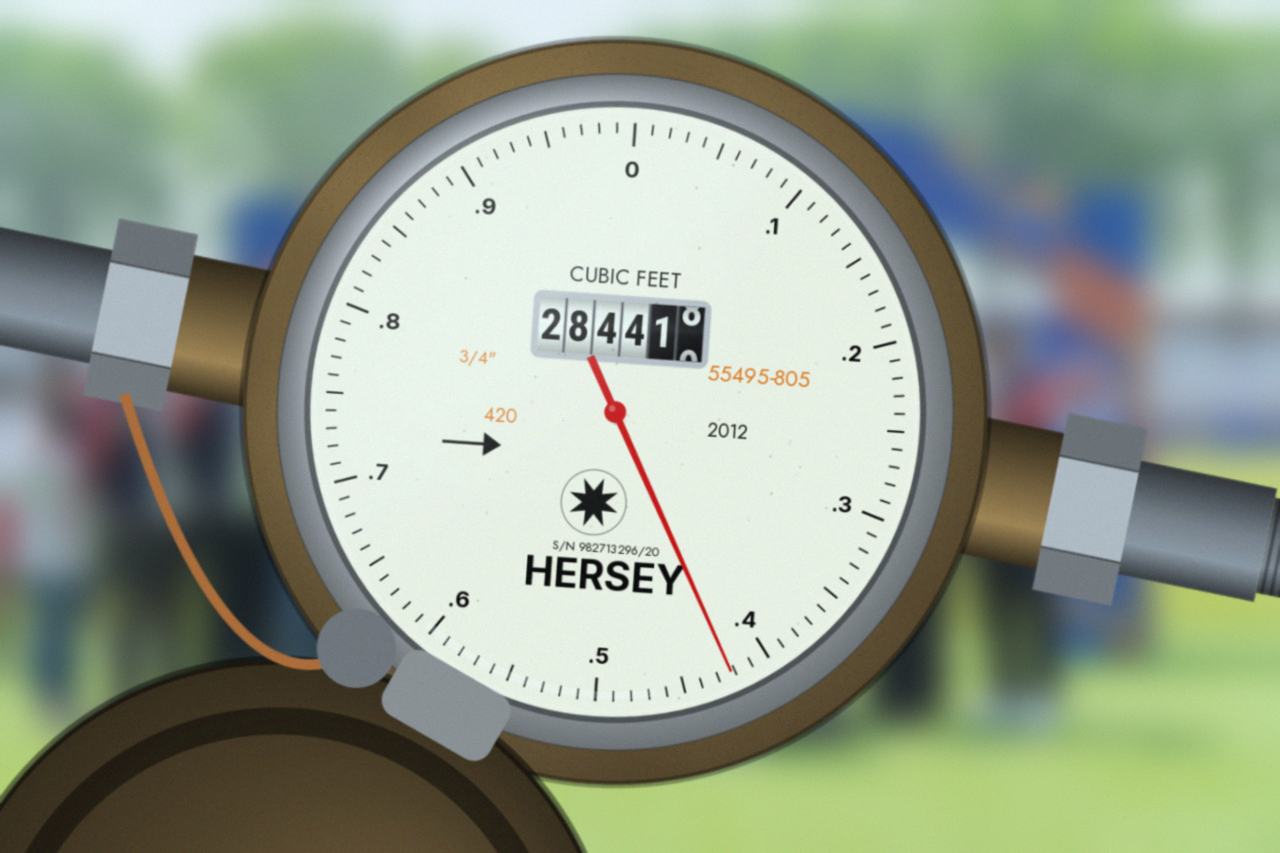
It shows 284418.42 (ft³)
